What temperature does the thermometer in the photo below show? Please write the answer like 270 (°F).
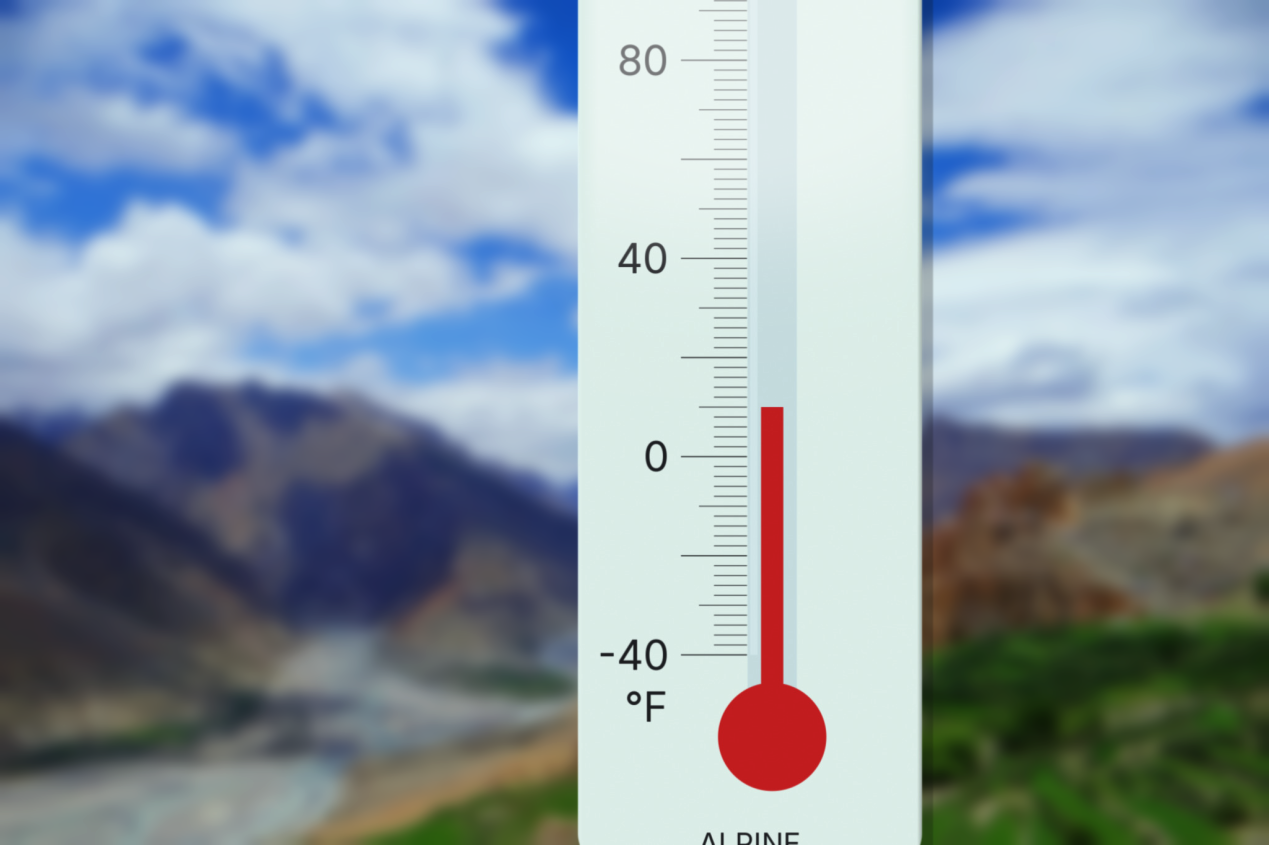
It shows 10 (°F)
